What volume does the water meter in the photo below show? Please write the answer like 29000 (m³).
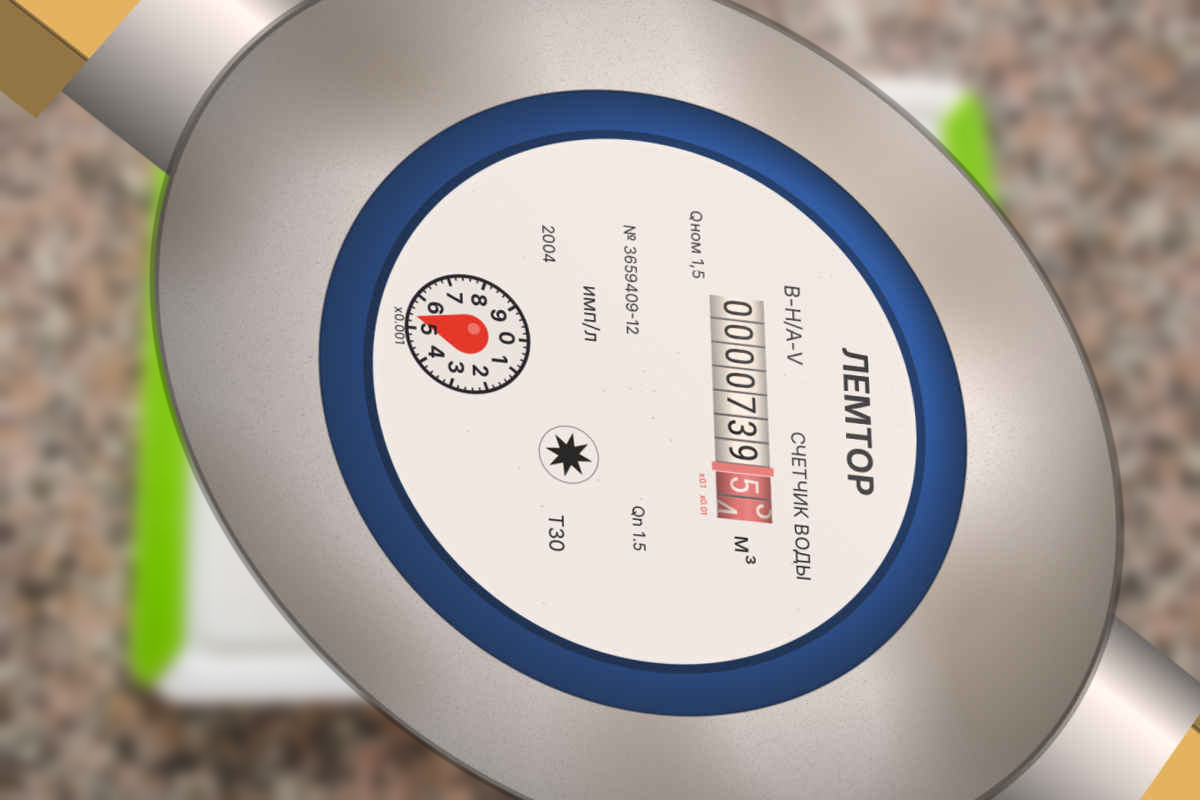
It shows 739.535 (m³)
